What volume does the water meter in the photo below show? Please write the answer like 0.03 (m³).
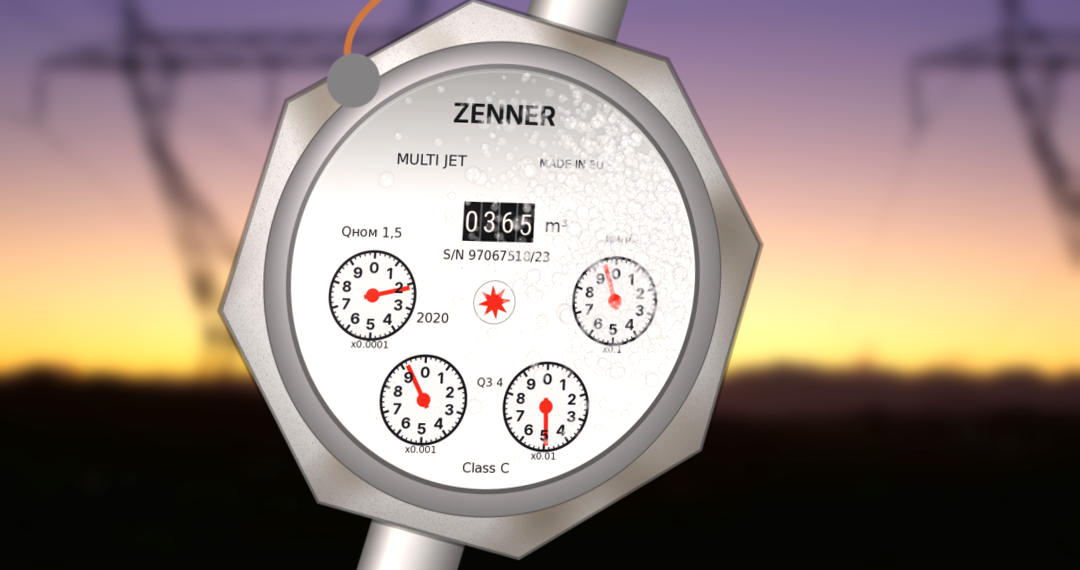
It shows 364.9492 (m³)
